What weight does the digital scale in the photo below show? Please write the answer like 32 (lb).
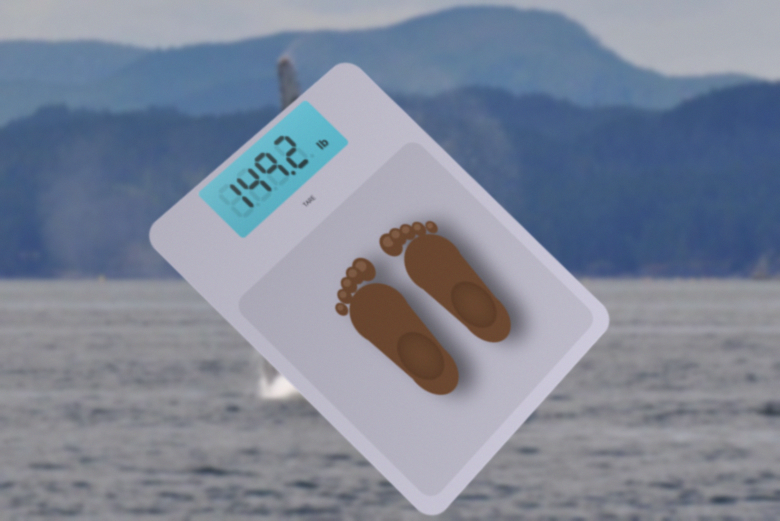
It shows 149.2 (lb)
